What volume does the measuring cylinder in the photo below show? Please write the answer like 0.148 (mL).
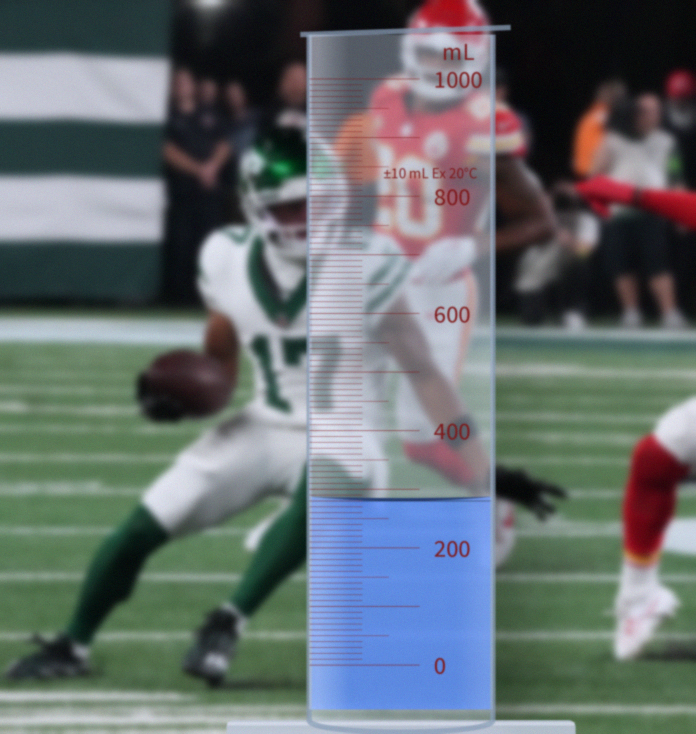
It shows 280 (mL)
